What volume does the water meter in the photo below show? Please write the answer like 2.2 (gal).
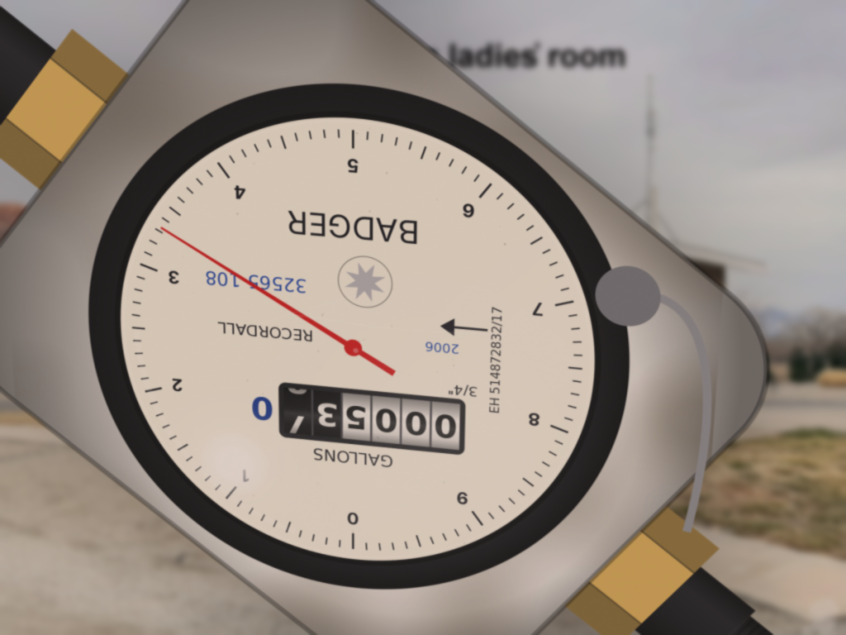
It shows 5373.3 (gal)
